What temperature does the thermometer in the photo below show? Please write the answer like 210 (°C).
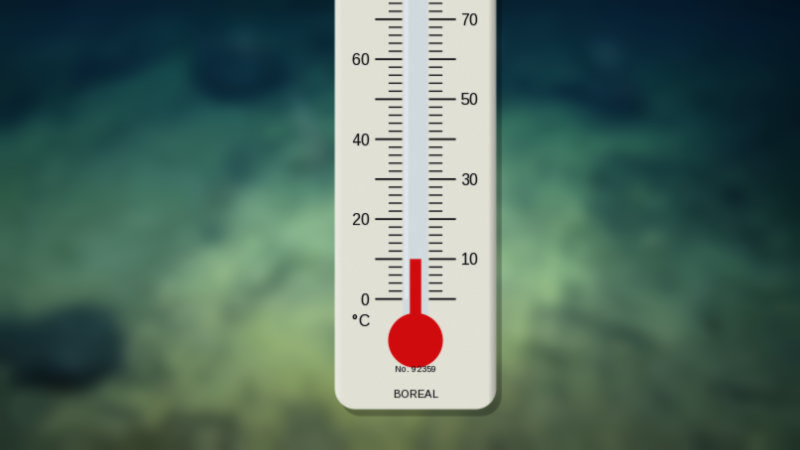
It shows 10 (°C)
